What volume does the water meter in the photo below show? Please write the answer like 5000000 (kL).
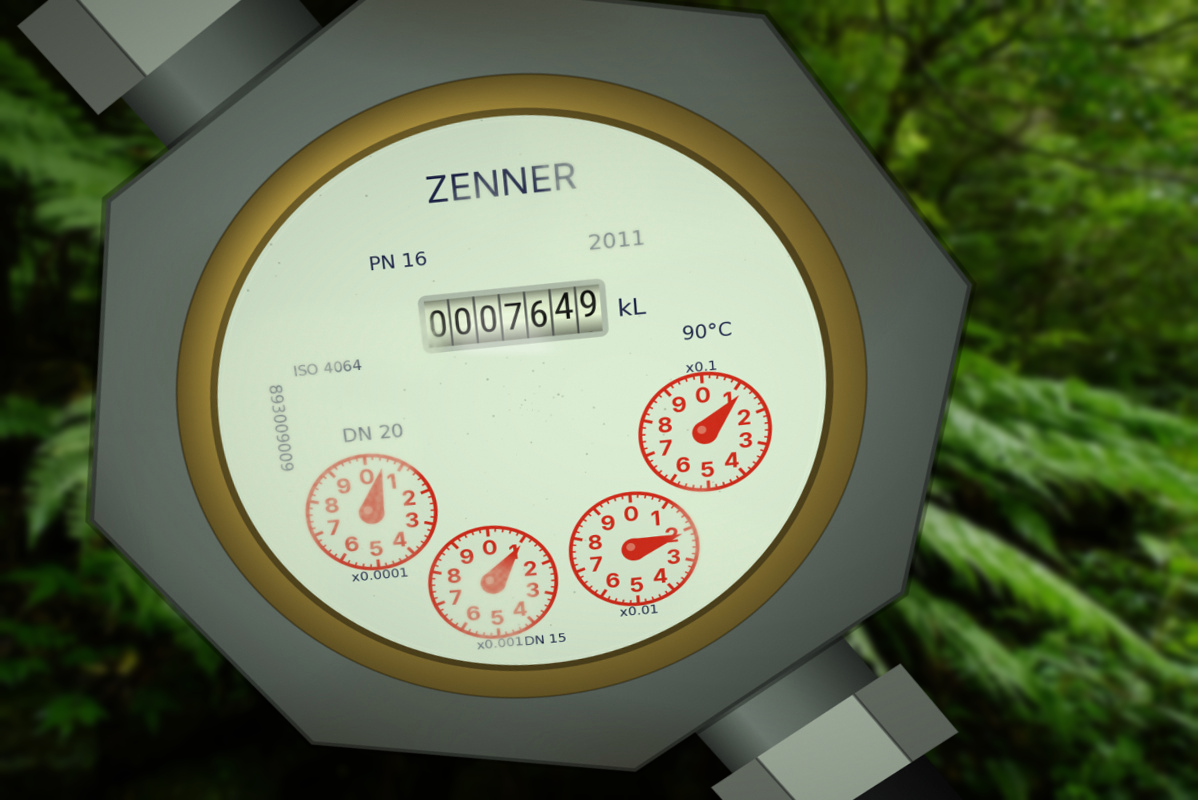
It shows 7649.1210 (kL)
